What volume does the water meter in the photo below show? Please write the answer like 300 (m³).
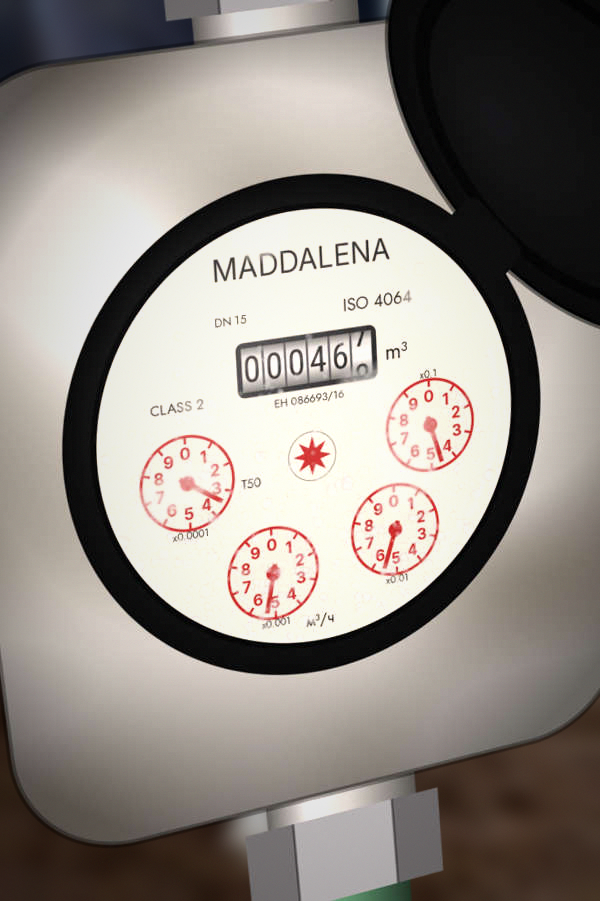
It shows 467.4553 (m³)
